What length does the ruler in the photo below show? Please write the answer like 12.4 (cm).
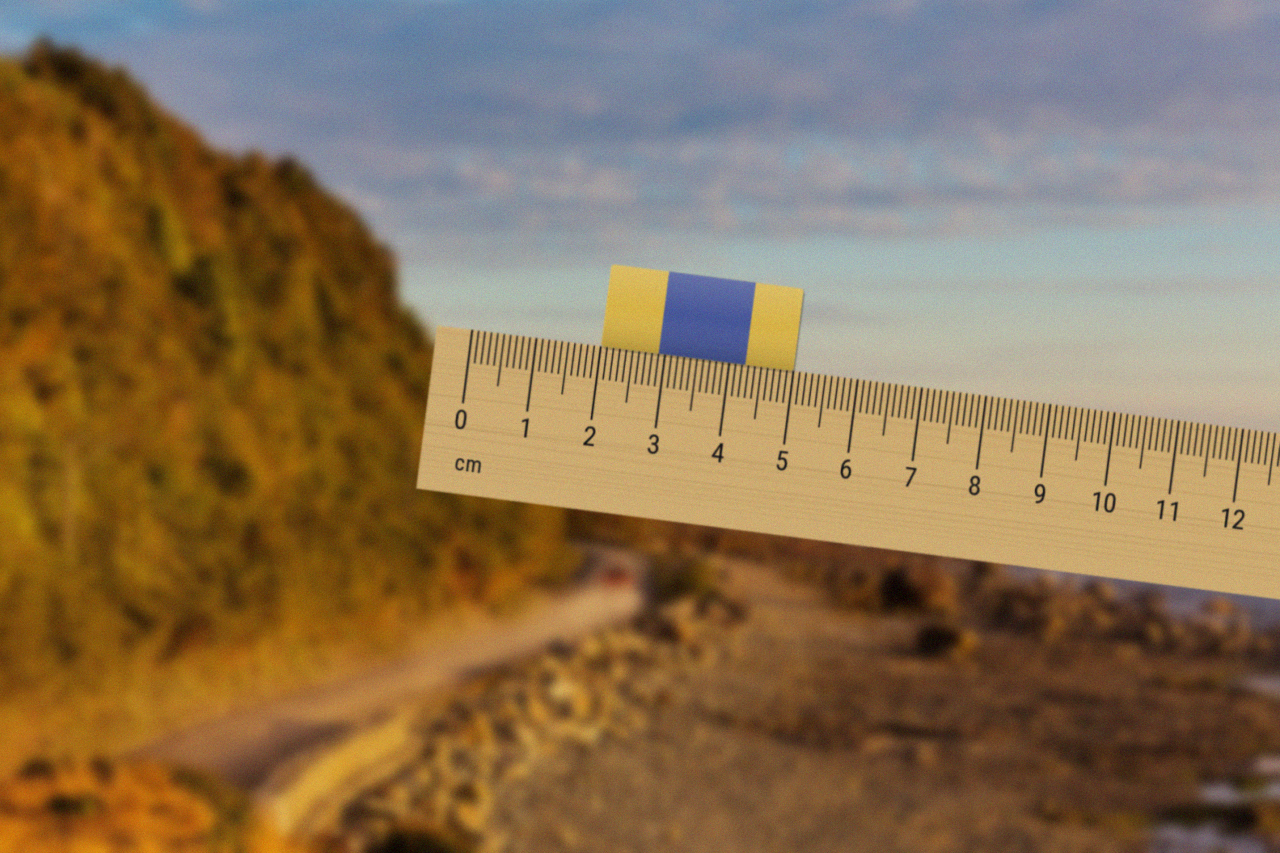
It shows 3 (cm)
